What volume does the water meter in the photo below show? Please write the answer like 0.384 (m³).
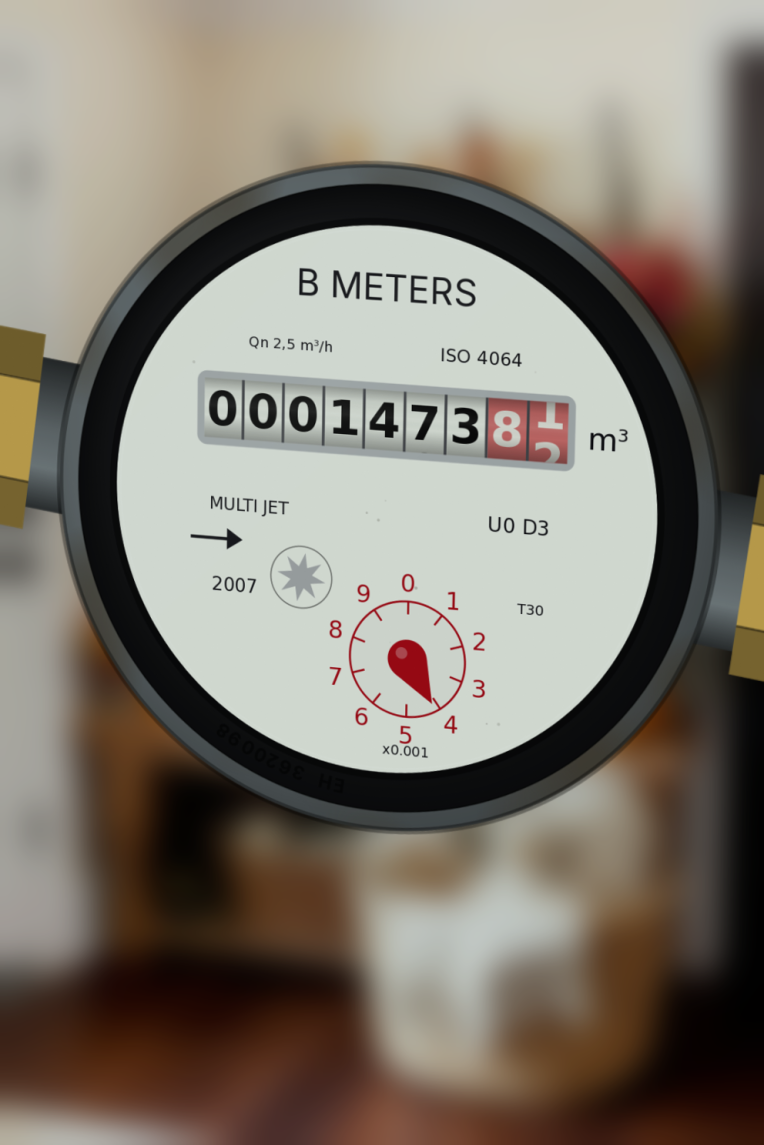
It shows 1473.814 (m³)
